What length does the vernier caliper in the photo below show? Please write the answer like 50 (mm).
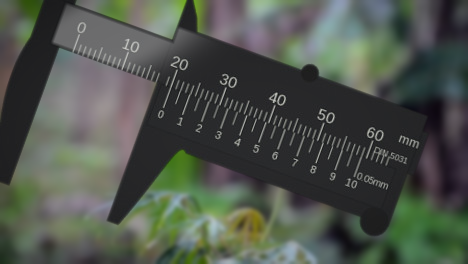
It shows 20.0 (mm)
